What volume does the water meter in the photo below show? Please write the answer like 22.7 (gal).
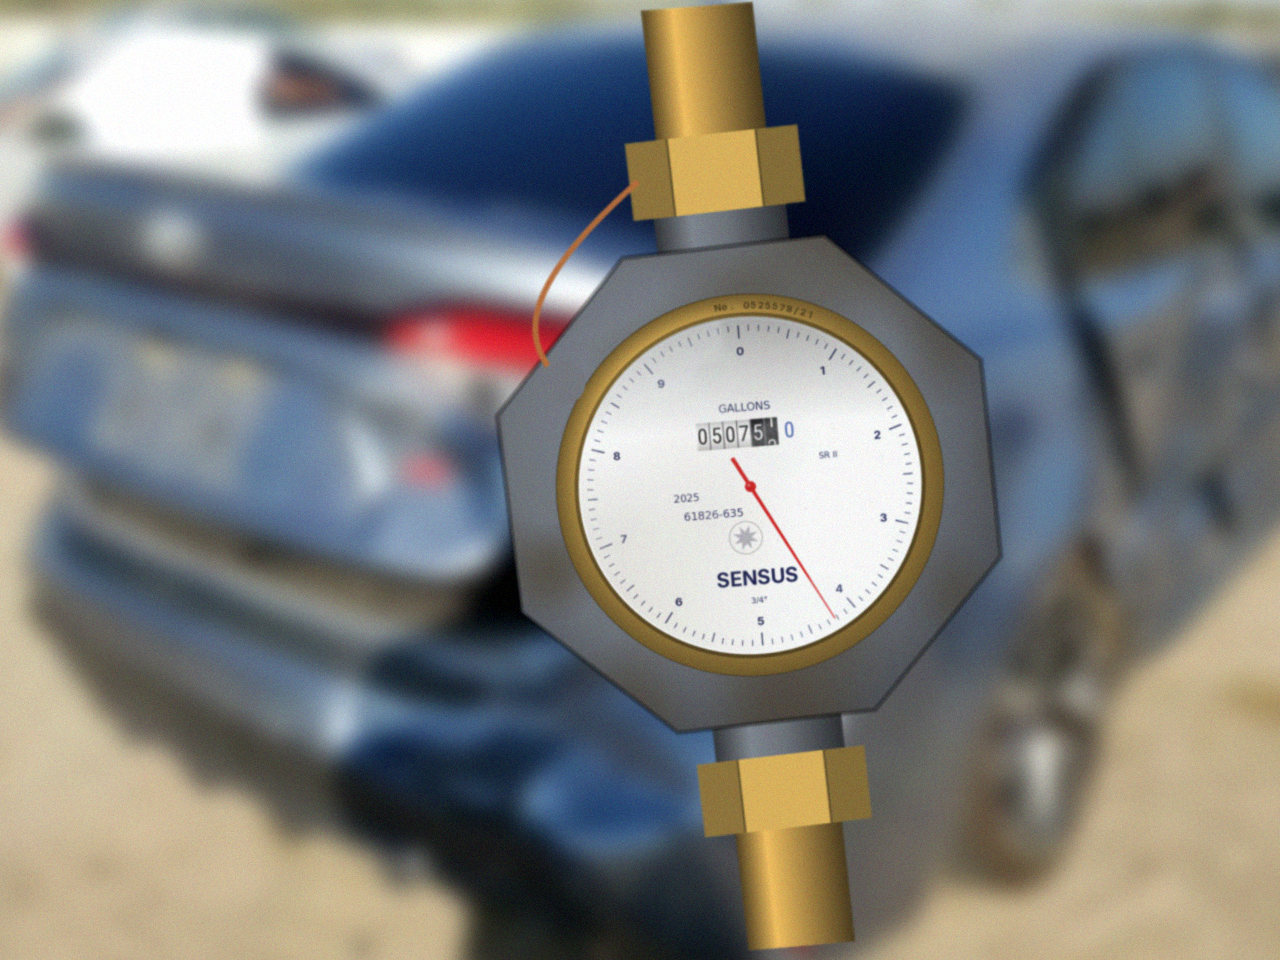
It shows 507514.2 (gal)
